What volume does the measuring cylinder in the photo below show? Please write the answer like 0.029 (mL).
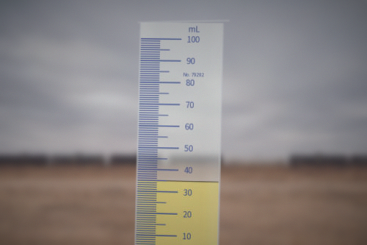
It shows 35 (mL)
